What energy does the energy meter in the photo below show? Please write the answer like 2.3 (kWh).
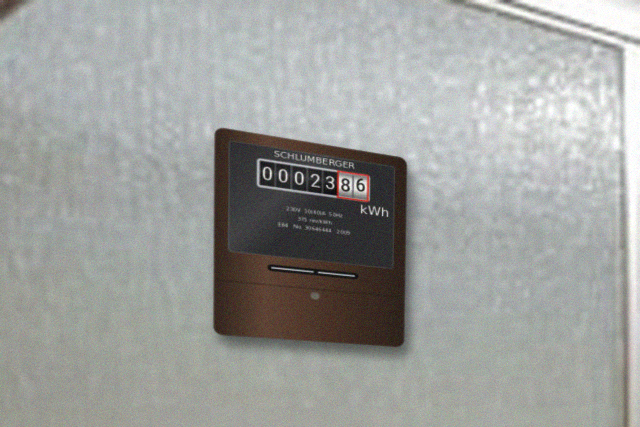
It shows 23.86 (kWh)
